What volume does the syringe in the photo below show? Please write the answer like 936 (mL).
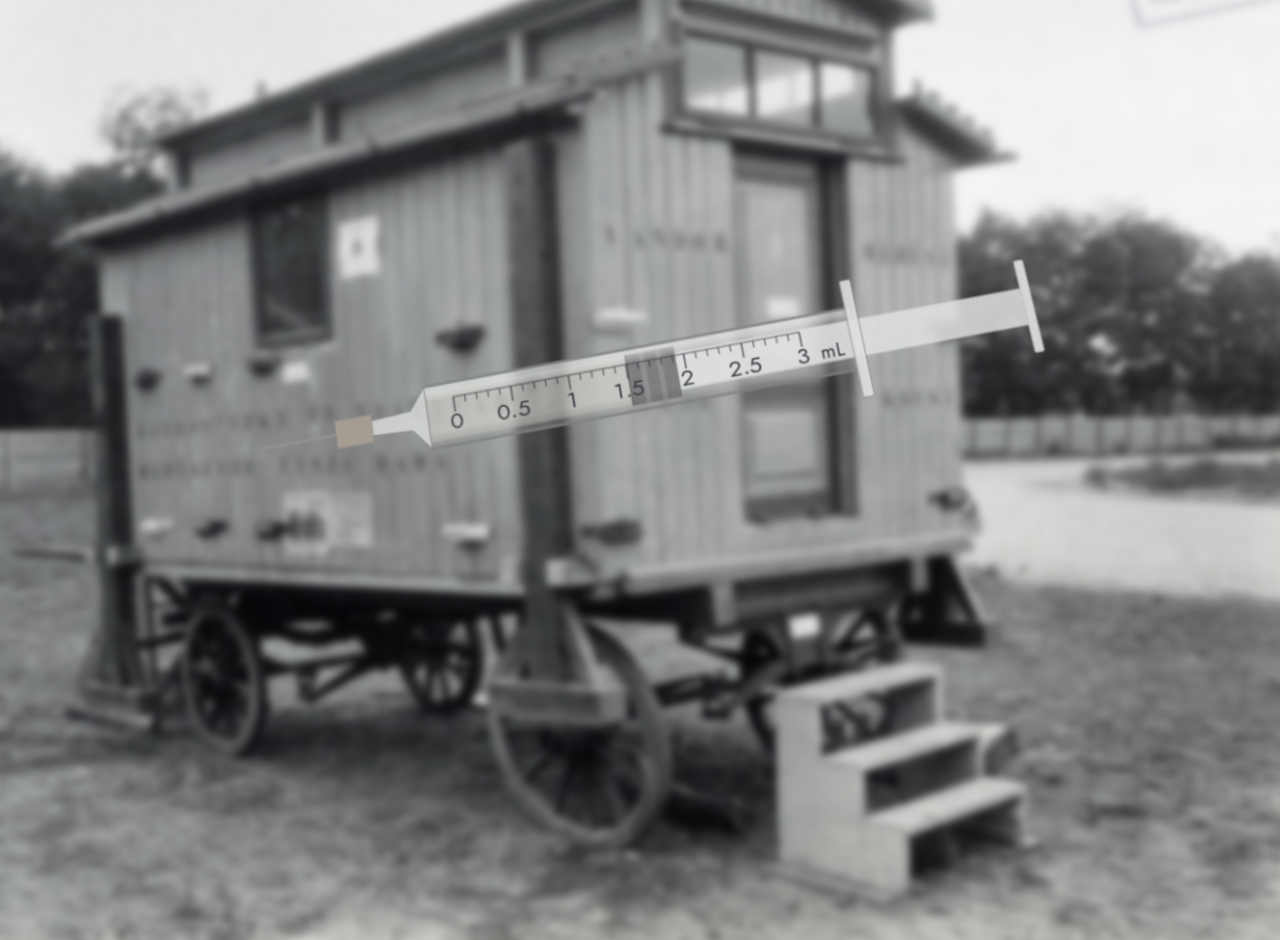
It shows 1.5 (mL)
